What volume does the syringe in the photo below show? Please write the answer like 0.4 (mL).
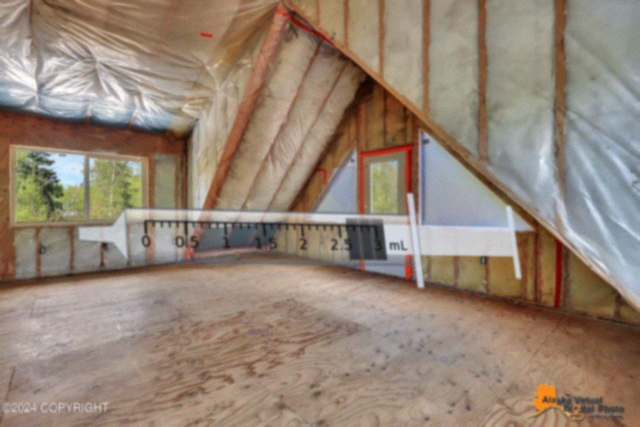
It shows 2.6 (mL)
